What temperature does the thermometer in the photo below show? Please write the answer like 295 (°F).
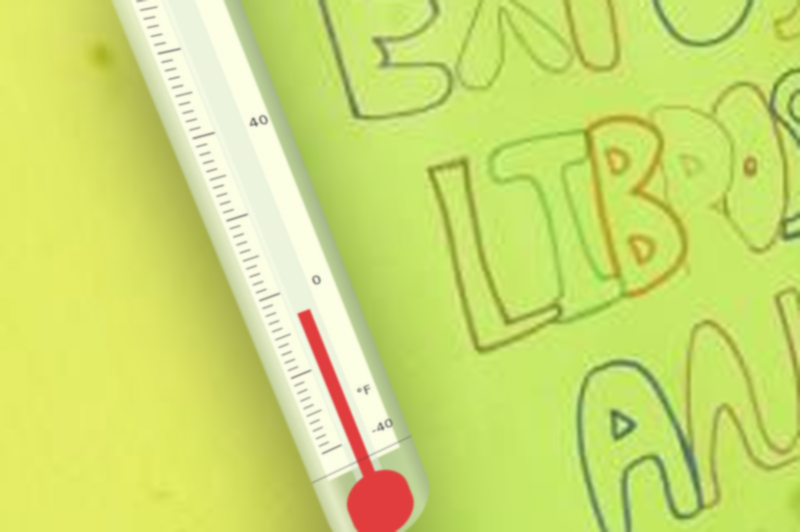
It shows -6 (°F)
